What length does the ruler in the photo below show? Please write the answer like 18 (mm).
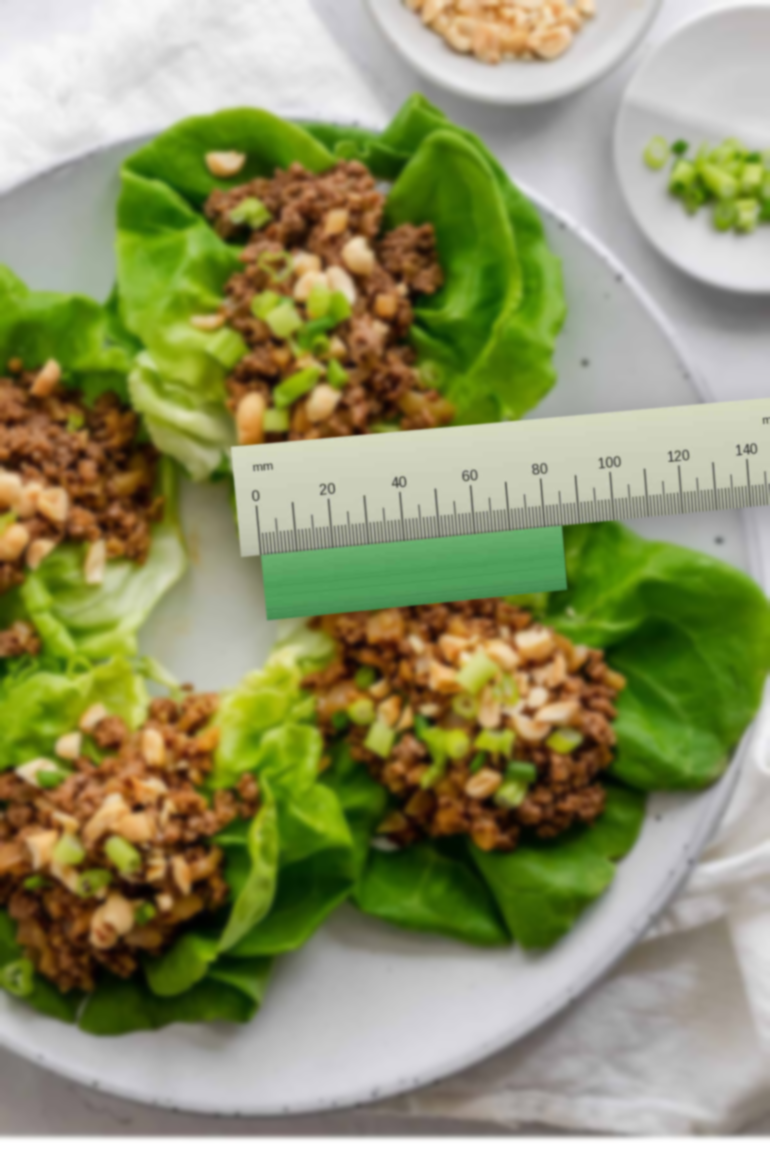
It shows 85 (mm)
